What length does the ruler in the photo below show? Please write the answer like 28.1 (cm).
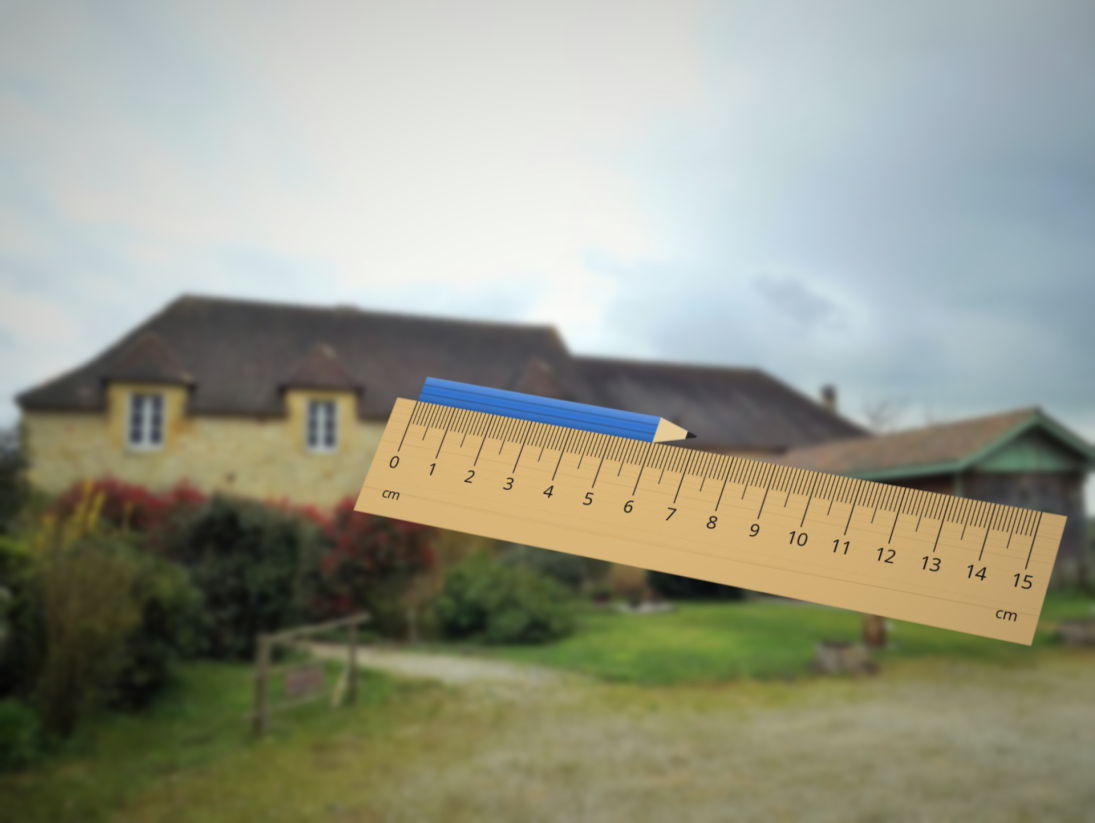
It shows 7 (cm)
